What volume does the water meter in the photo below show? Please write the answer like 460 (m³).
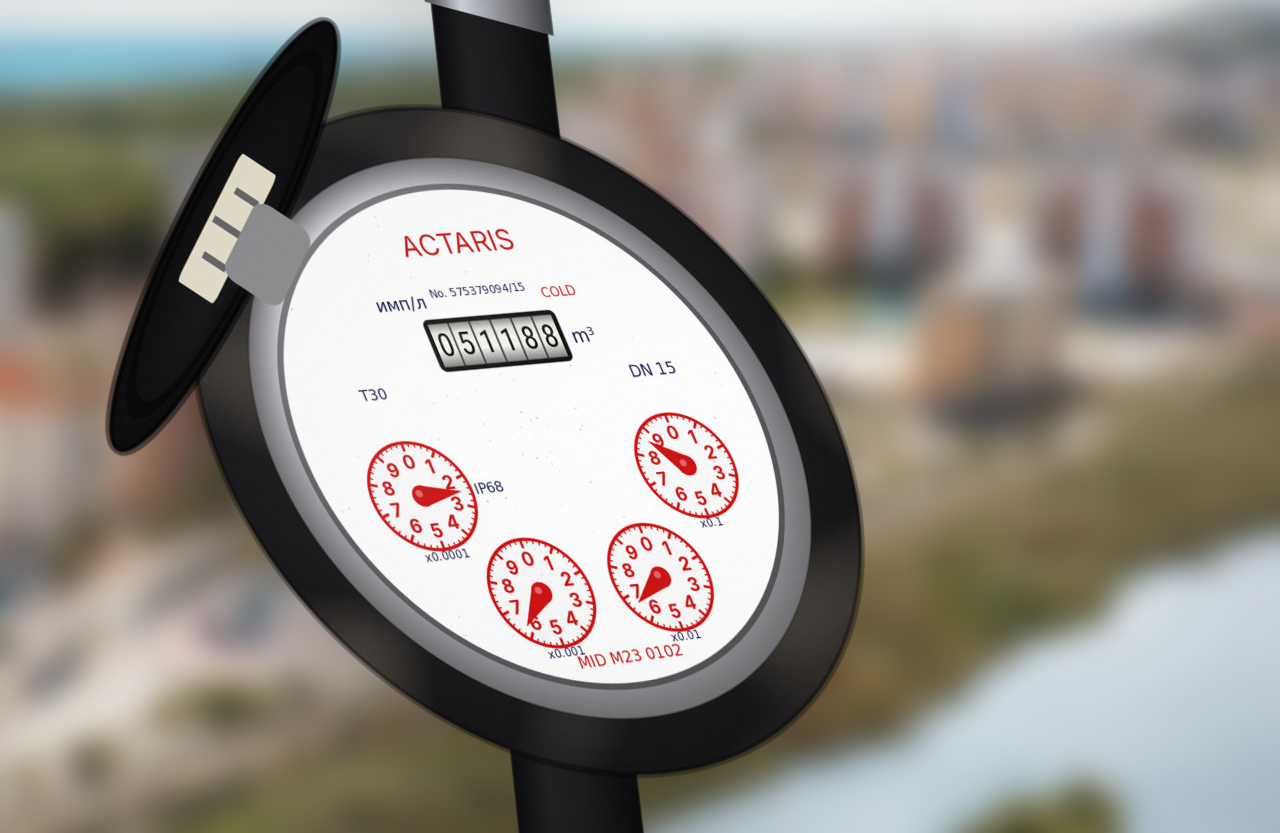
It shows 51188.8662 (m³)
